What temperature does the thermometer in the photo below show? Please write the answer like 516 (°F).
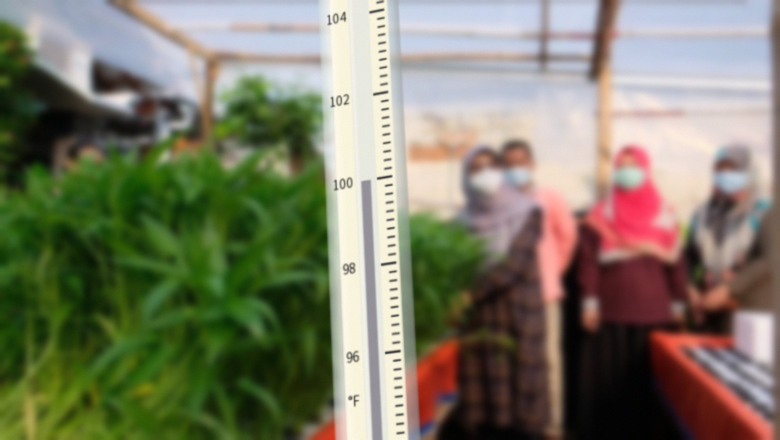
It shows 100 (°F)
